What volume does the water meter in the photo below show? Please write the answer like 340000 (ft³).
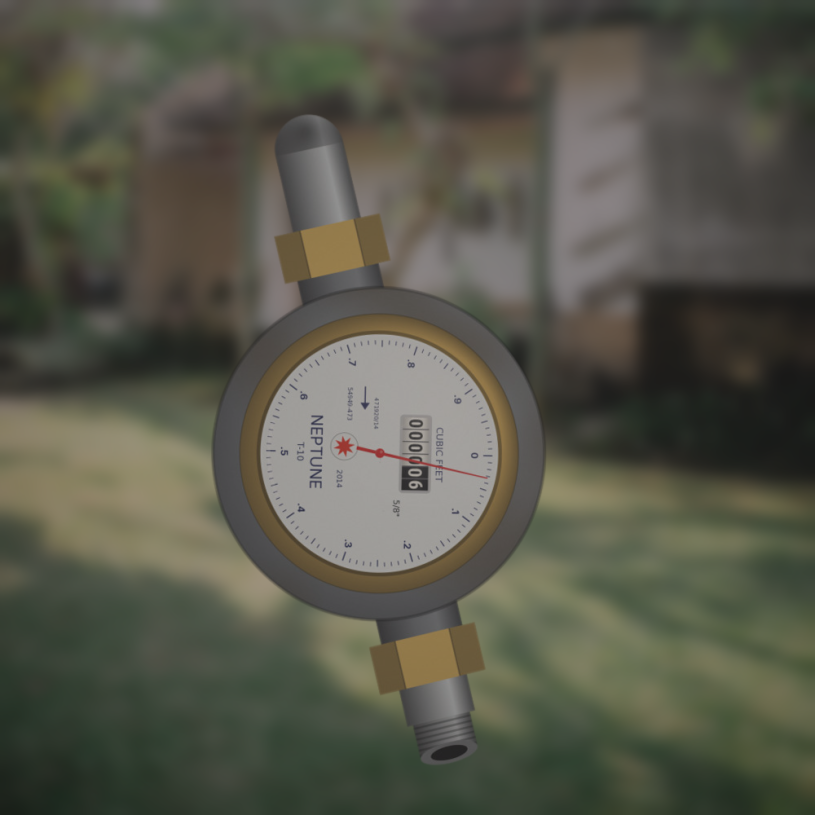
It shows 6.03 (ft³)
